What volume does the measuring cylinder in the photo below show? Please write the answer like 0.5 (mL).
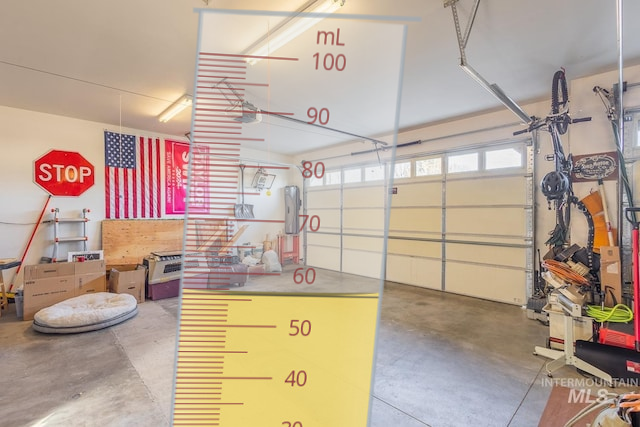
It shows 56 (mL)
